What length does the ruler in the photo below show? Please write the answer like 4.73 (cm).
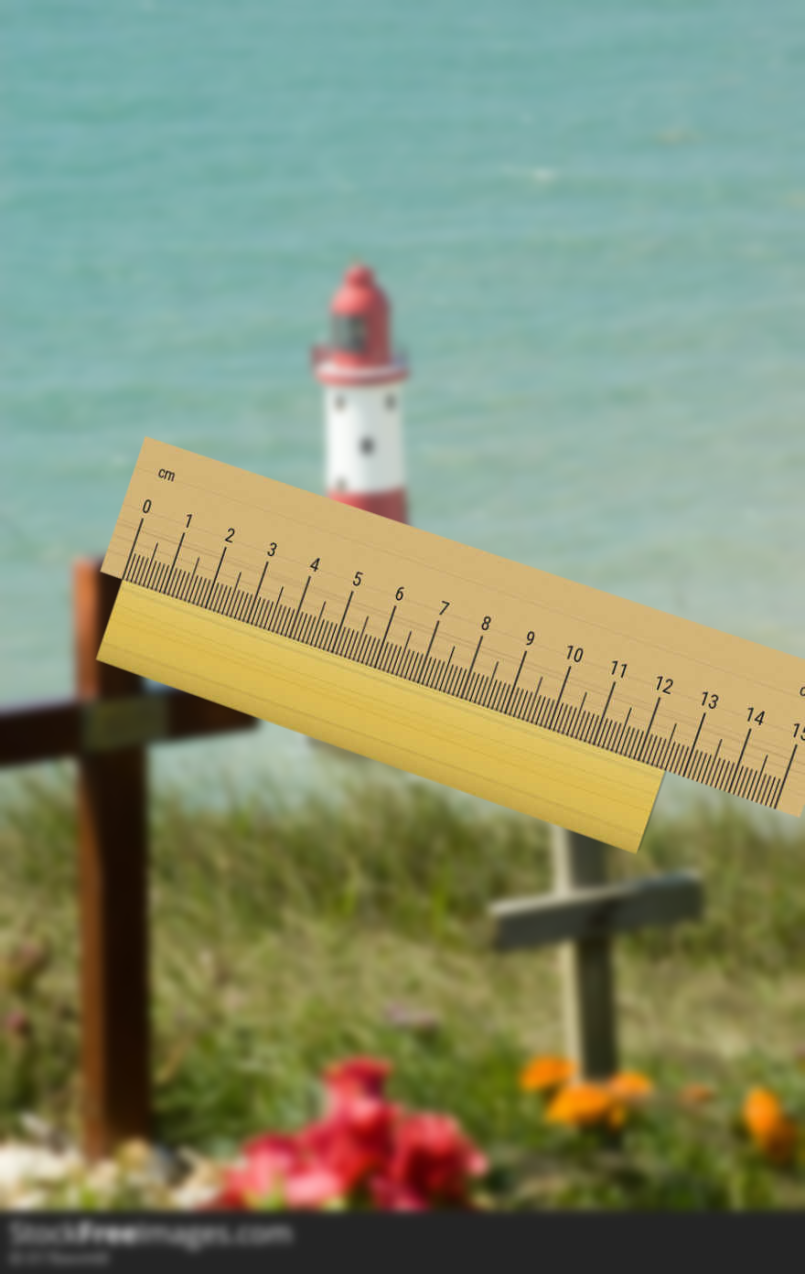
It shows 12.6 (cm)
